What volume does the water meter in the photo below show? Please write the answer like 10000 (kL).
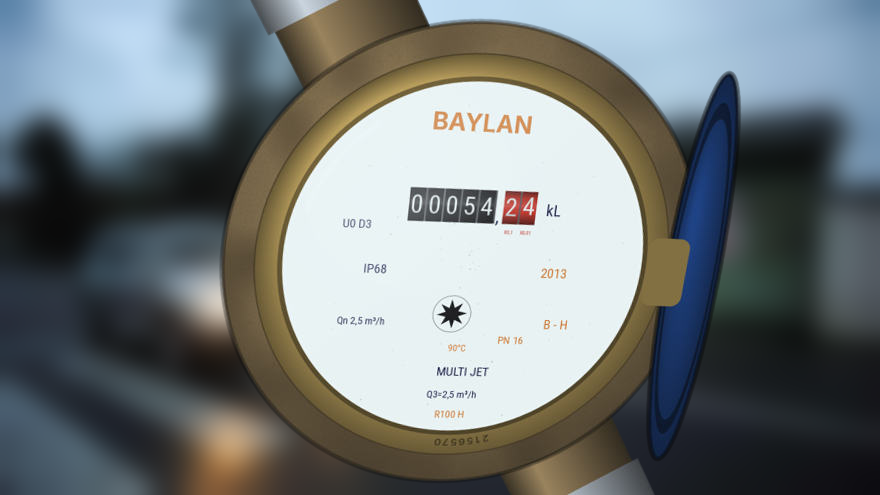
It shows 54.24 (kL)
